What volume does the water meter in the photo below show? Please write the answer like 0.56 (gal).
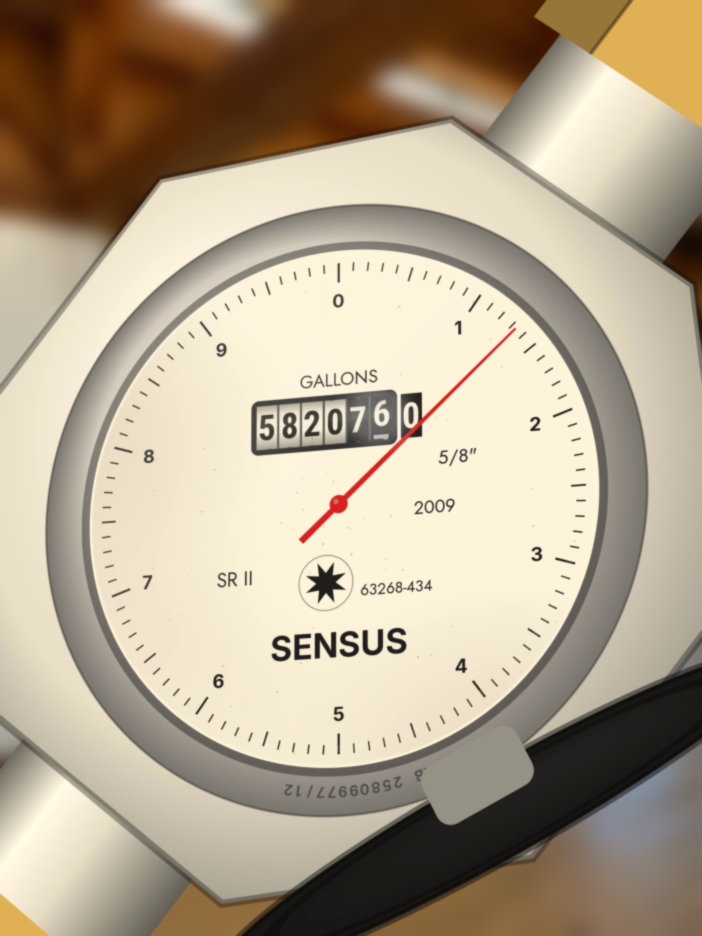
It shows 5820761.3 (gal)
